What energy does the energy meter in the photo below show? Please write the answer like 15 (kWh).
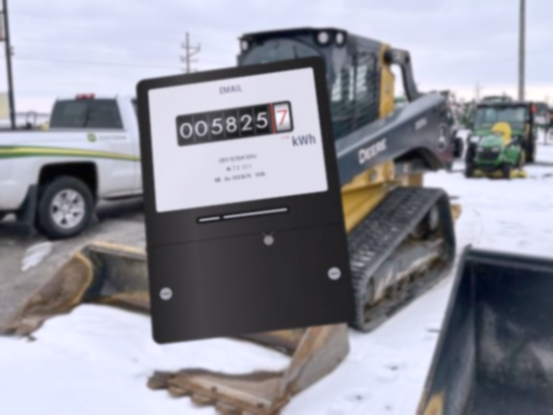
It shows 5825.7 (kWh)
